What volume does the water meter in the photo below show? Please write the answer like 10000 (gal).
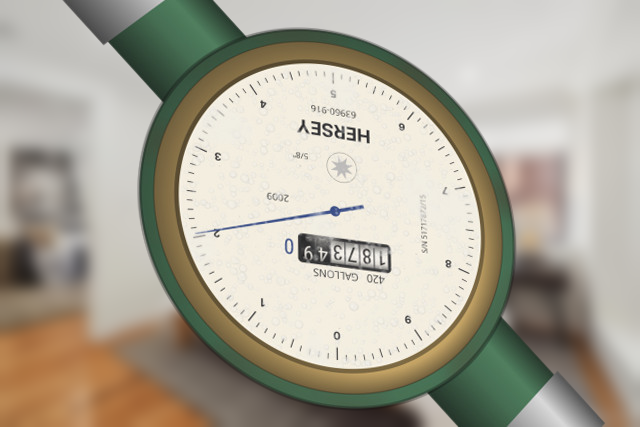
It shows 1873492.0 (gal)
